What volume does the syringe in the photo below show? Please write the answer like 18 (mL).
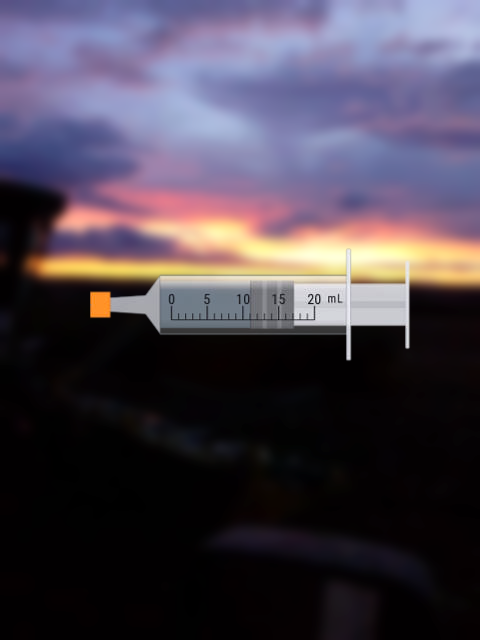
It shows 11 (mL)
